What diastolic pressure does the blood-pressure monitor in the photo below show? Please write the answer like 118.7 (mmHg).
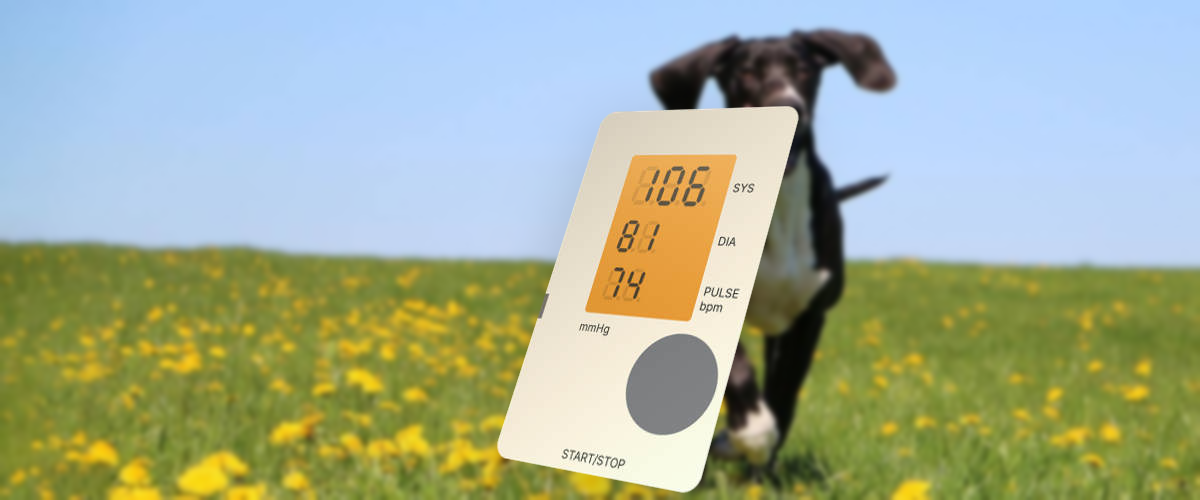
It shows 81 (mmHg)
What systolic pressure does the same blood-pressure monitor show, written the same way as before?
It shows 106 (mmHg)
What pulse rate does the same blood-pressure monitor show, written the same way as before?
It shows 74 (bpm)
